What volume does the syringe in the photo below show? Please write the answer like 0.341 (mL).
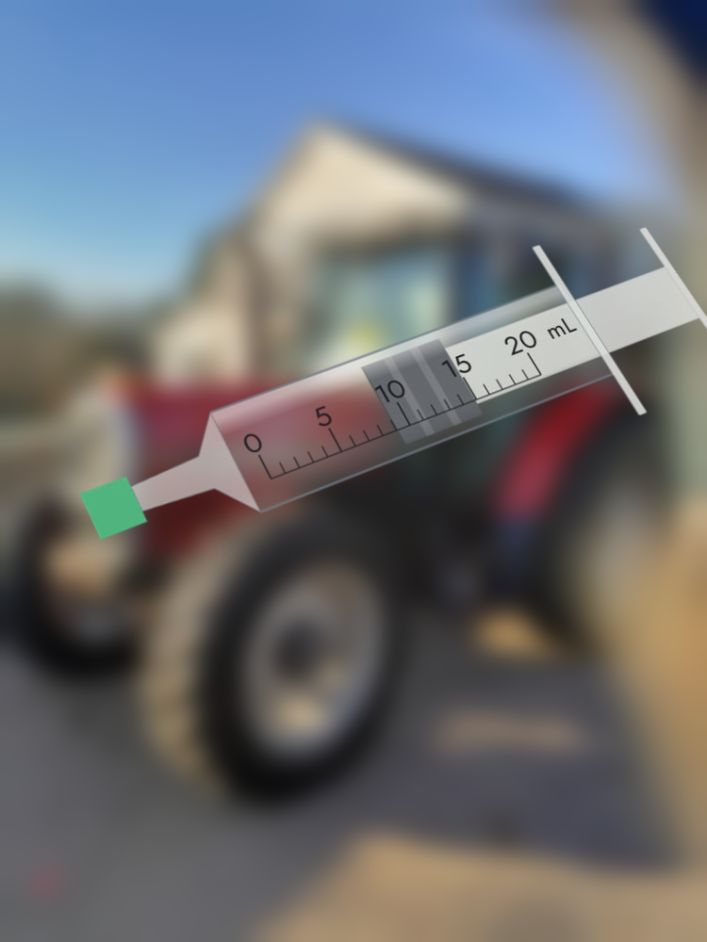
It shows 9 (mL)
